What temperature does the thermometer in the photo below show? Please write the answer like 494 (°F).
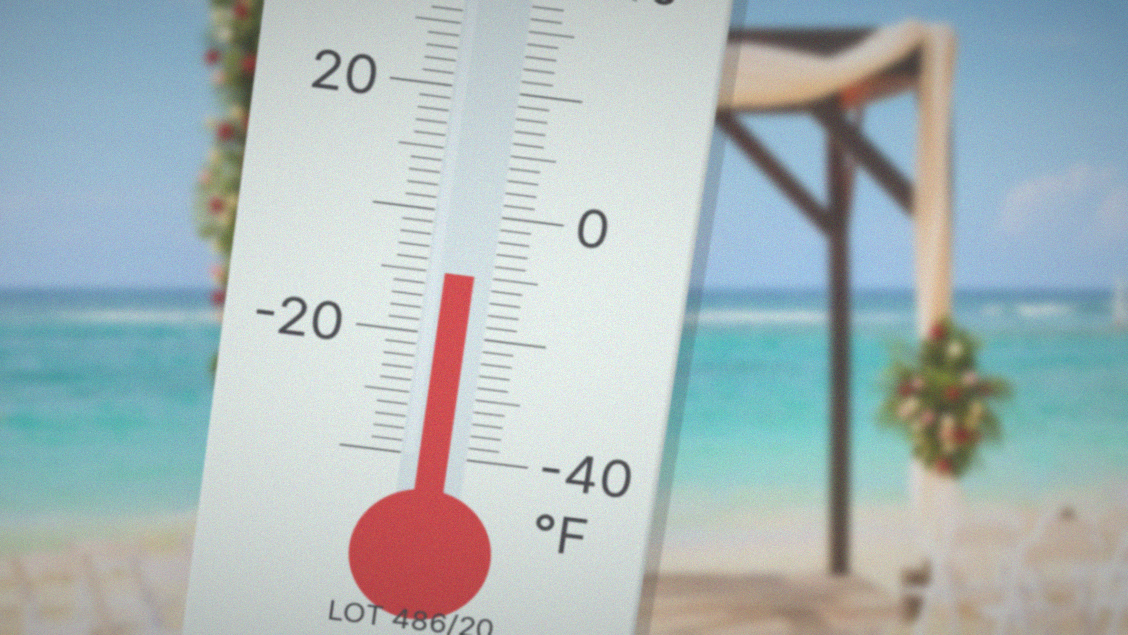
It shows -10 (°F)
